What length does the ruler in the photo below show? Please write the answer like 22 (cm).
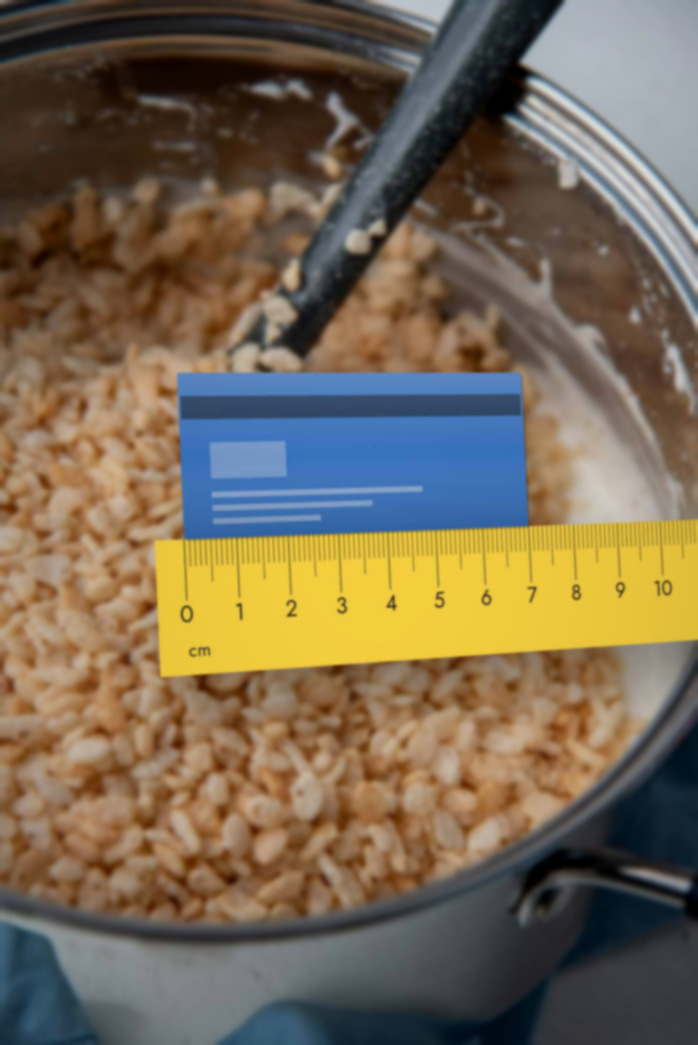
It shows 7 (cm)
